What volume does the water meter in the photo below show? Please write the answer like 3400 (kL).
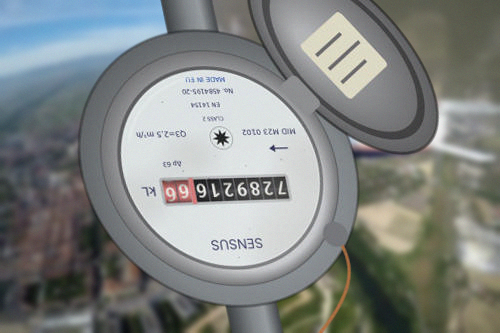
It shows 7289216.66 (kL)
